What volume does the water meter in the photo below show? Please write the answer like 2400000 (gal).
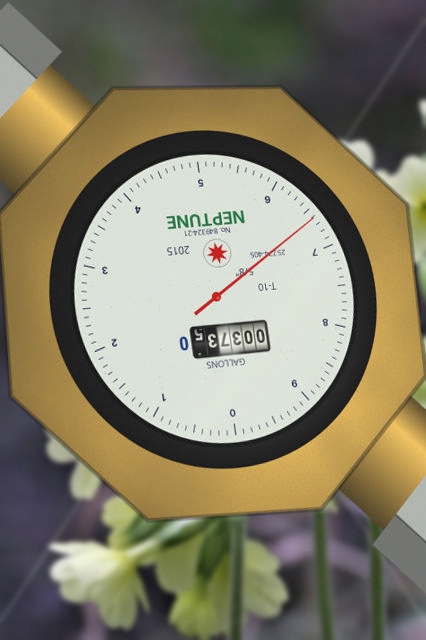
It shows 37346.6 (gal)
